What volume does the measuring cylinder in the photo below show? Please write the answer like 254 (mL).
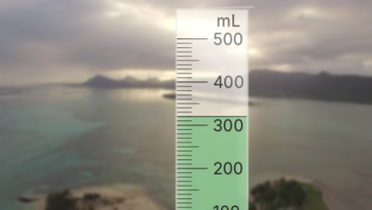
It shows 320 (mL)
